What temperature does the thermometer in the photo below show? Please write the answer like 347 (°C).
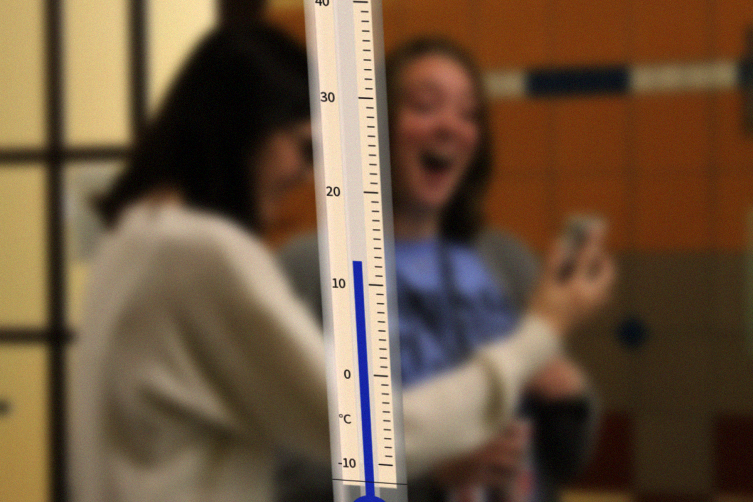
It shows 12.5 (°C)
